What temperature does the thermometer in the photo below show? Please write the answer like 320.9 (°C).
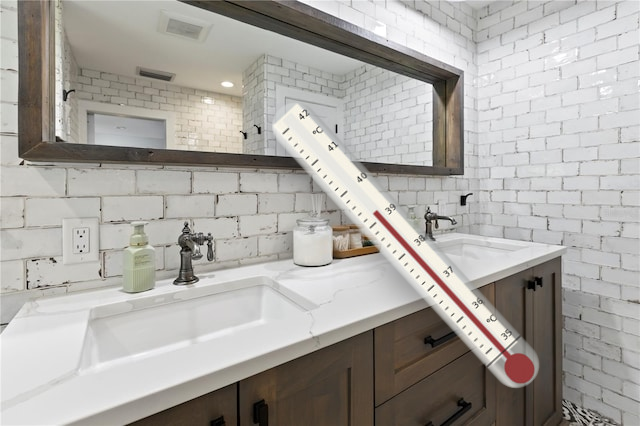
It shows 39.2 (°C)
